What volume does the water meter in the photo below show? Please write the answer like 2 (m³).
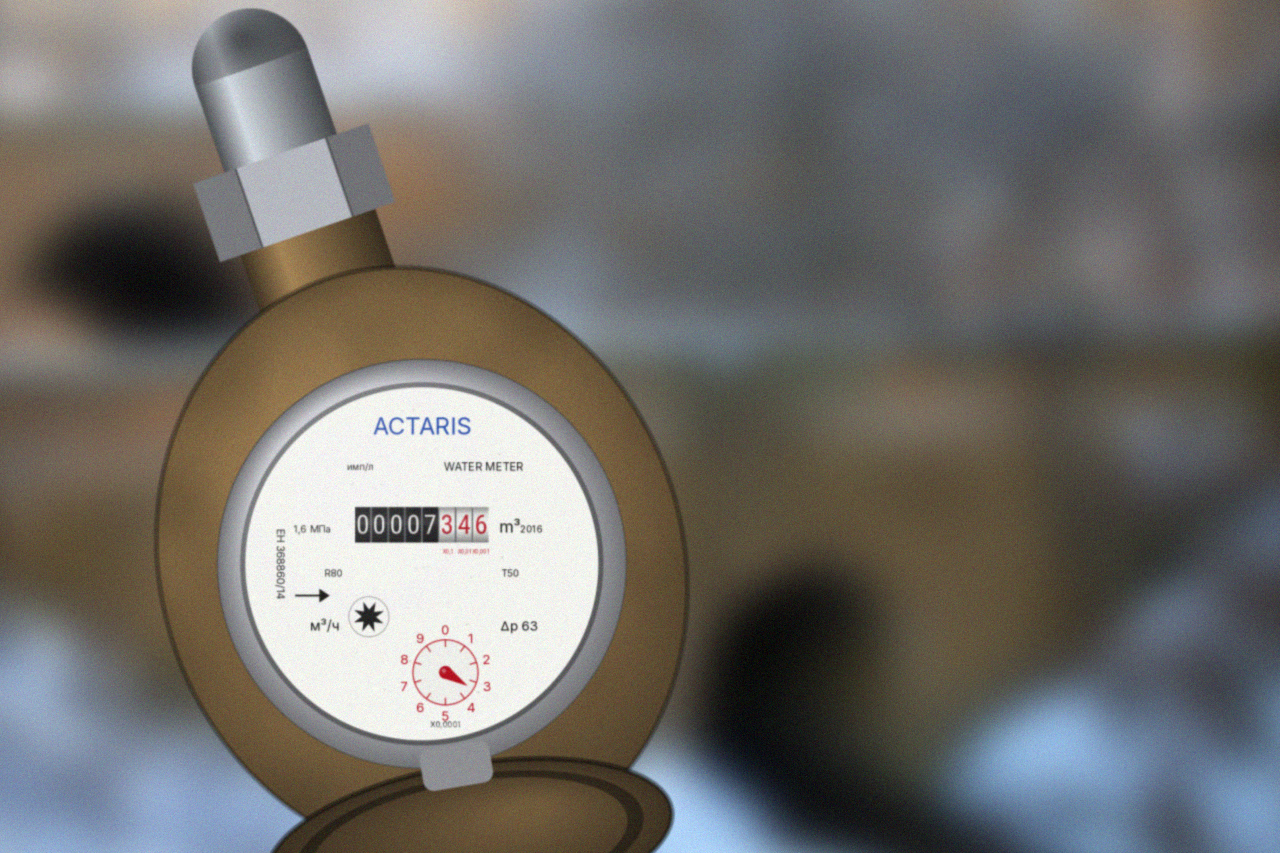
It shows 7.3463 (m³)
